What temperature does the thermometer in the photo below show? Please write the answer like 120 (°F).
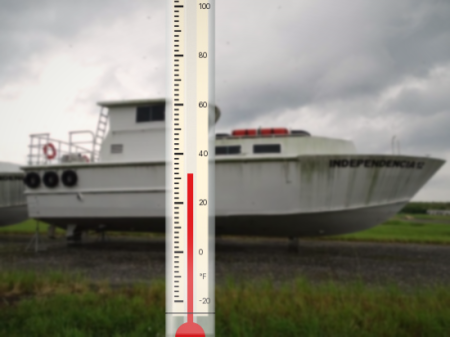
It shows 32 (°F)
